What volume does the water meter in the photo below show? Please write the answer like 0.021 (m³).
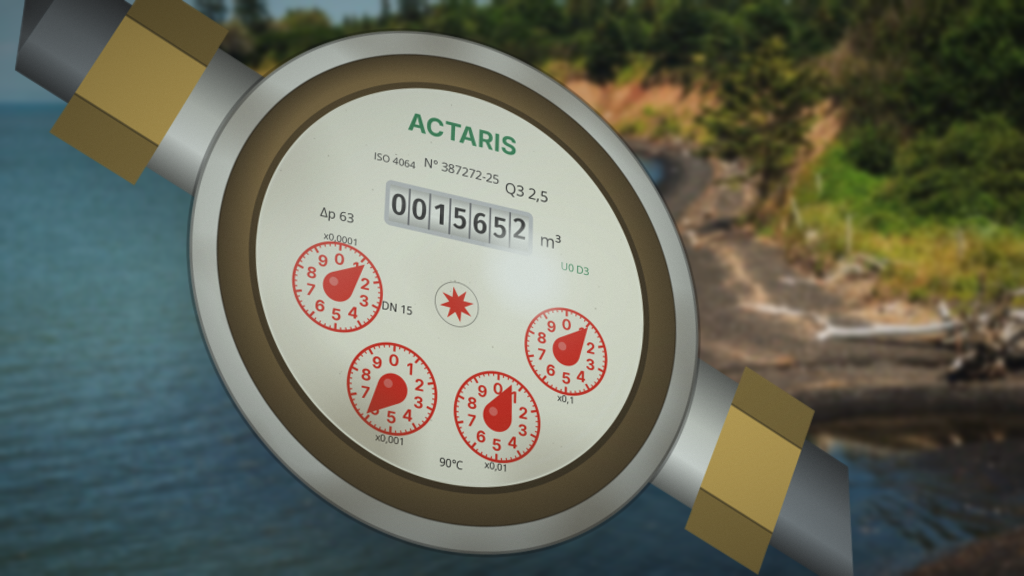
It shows 15652.1061 (m³)
